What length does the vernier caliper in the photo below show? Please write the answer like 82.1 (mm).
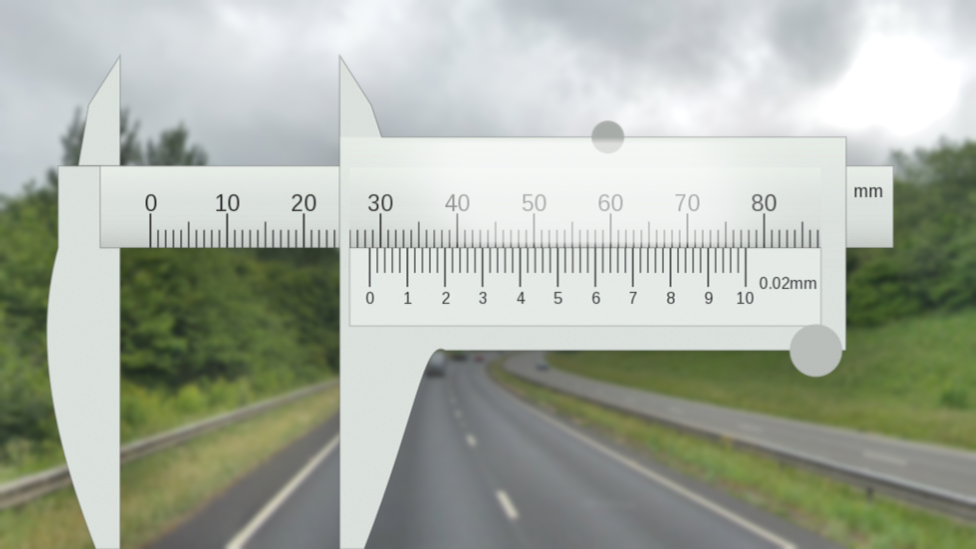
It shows 28.6 (mm)
